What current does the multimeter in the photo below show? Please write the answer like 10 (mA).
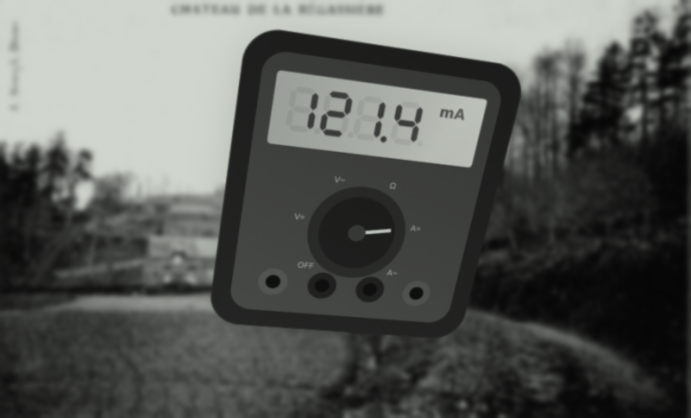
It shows 121.4 (mA)
